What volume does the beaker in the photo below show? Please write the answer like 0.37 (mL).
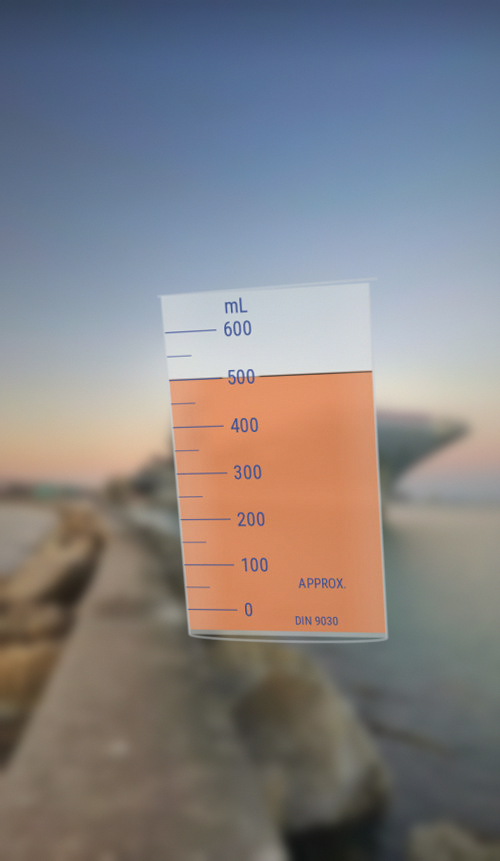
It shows 500 (mL)
